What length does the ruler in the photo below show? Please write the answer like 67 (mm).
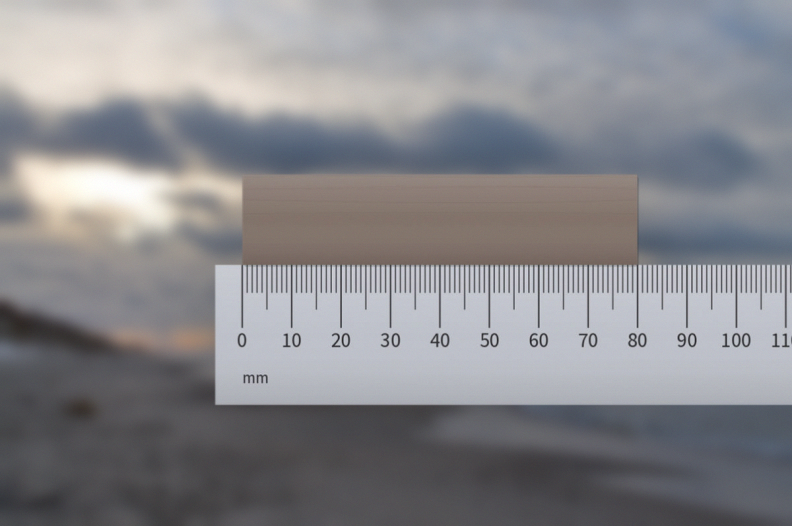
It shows 80 (mm)
